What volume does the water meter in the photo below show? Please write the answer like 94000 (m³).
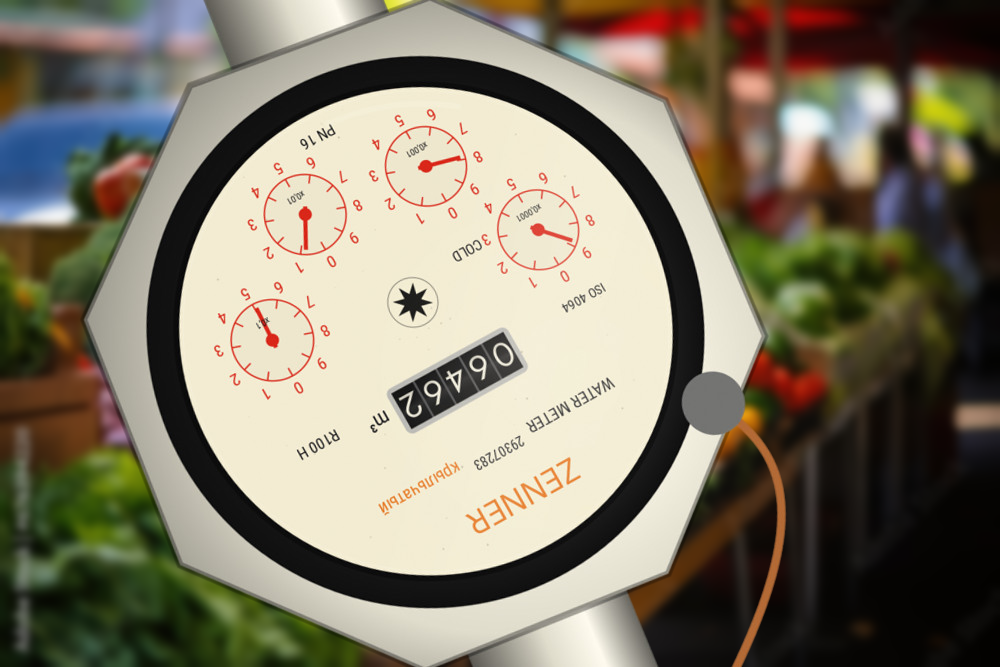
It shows 6462.5078 (m³)
